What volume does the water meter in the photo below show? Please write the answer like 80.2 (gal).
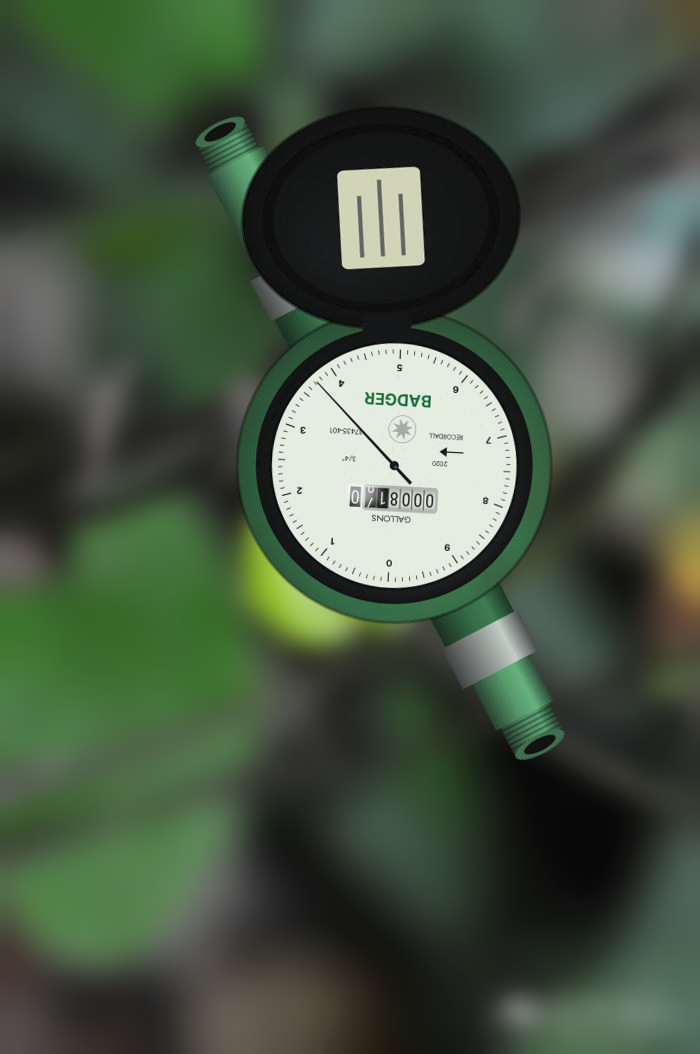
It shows 8173.7 (gal)
